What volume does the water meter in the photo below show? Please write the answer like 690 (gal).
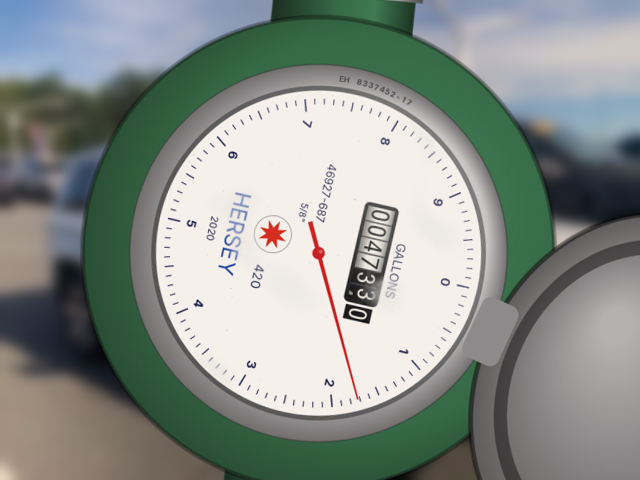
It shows 47331.7 (gal)
